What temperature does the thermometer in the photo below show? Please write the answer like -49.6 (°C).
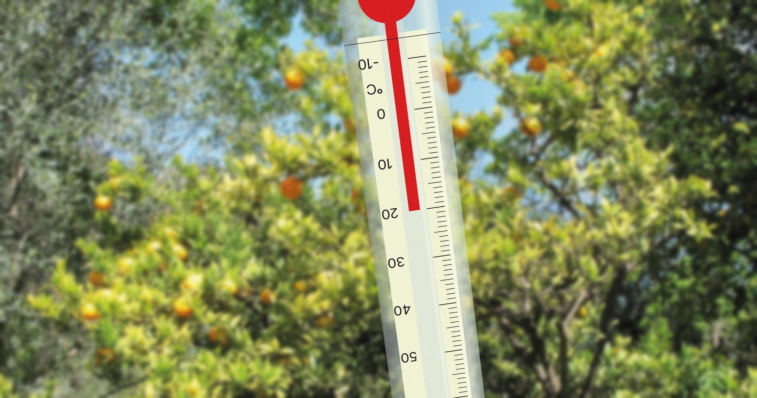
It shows 20 (°C)
